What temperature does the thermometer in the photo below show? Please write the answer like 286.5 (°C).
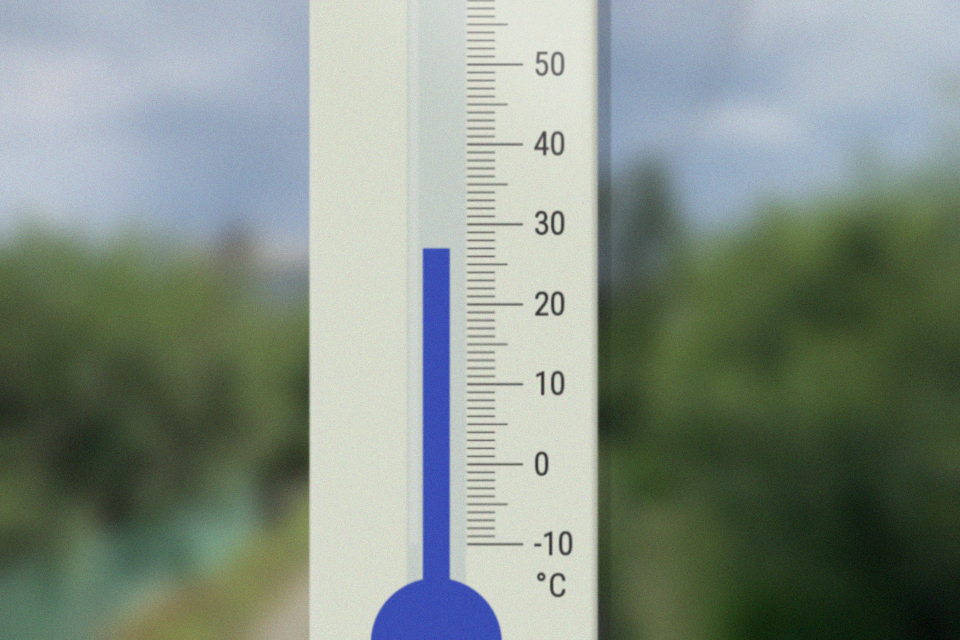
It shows 27 (°C)
